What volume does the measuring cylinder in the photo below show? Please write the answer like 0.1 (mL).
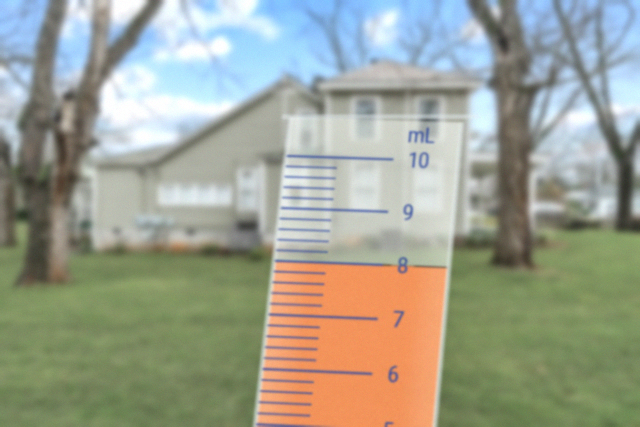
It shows 8 (mL)
